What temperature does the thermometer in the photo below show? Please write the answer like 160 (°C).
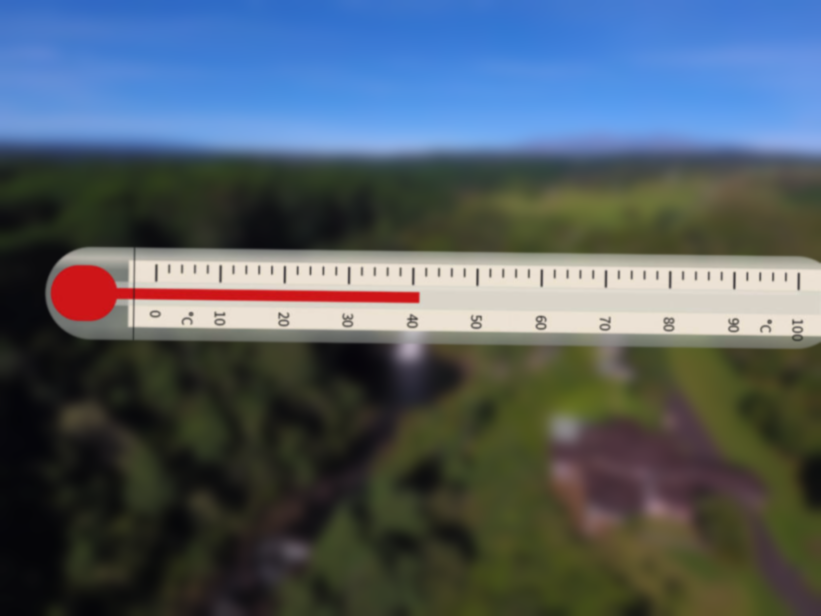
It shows 41 (°C)
